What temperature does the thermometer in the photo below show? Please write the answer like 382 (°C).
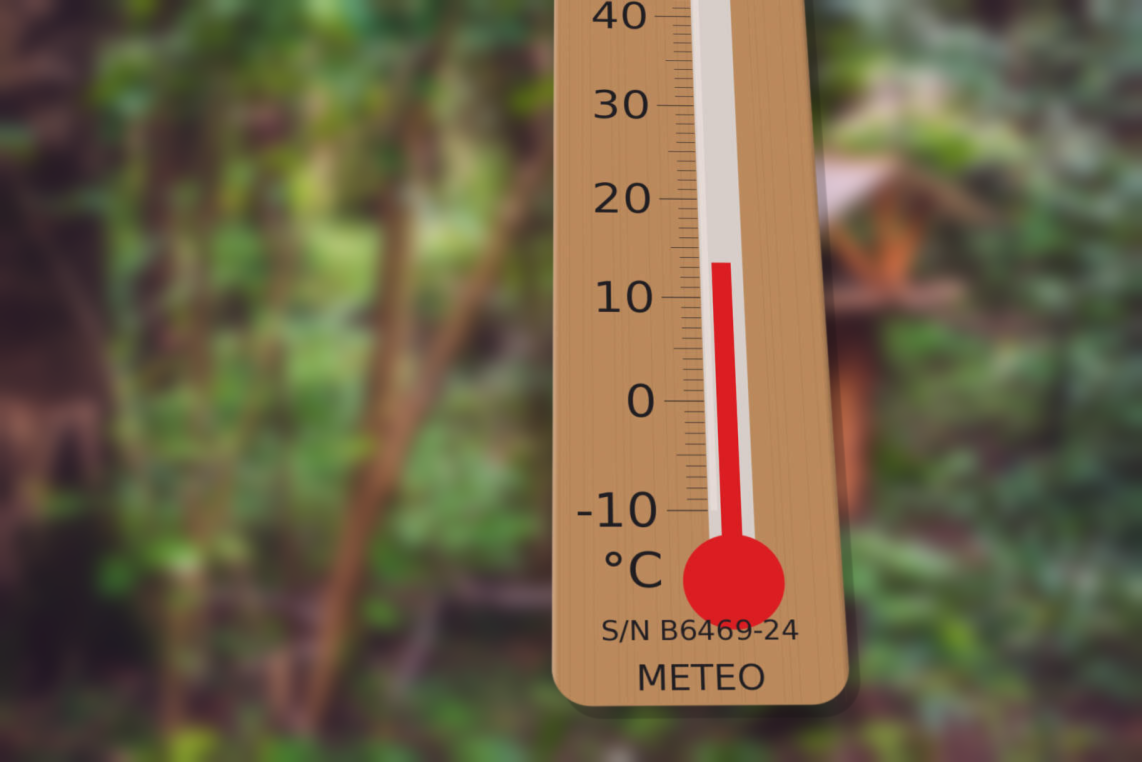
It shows 13.5 (°C)
